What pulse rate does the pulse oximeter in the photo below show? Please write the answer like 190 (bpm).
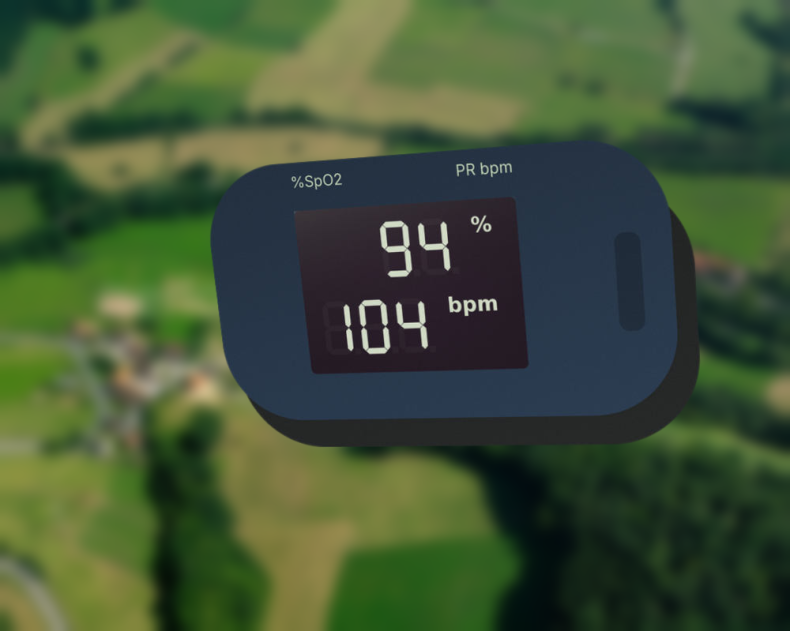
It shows 104 (bpm)
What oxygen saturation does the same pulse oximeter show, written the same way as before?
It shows 94 (%)
